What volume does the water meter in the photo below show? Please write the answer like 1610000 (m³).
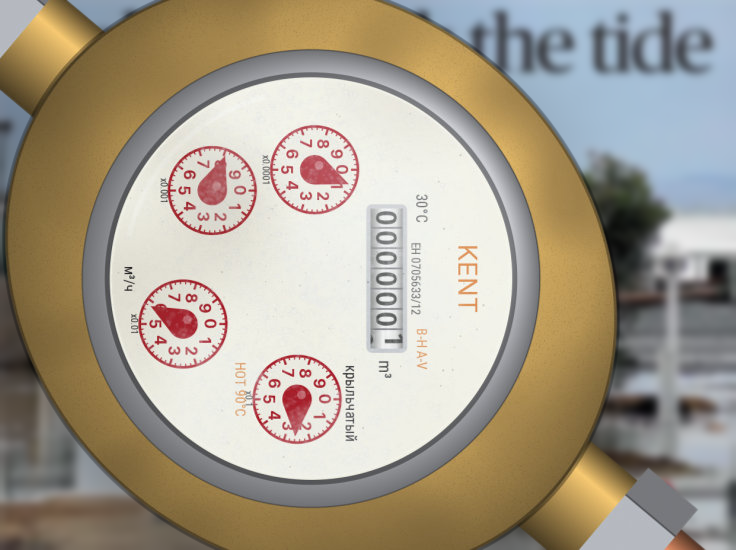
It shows 1.2580 (m³)
